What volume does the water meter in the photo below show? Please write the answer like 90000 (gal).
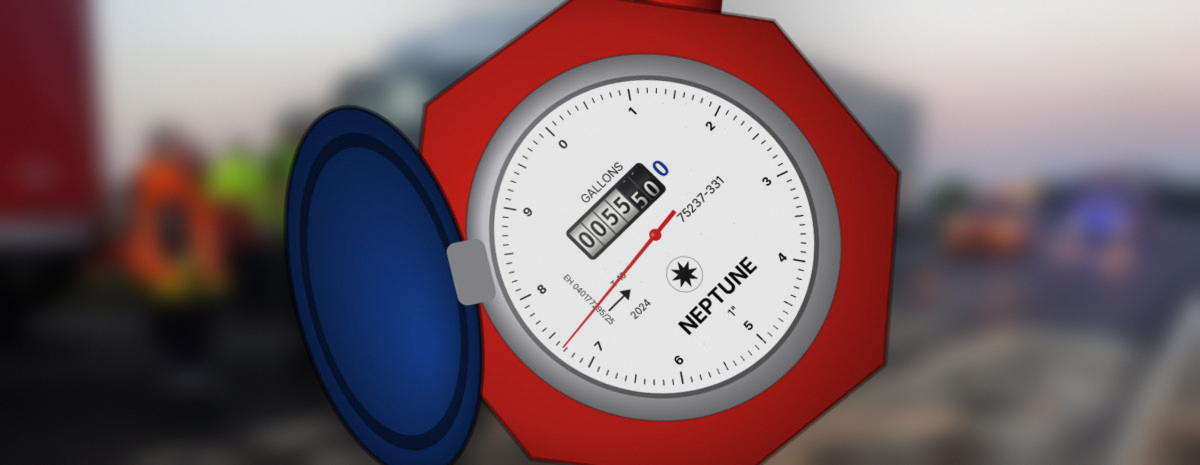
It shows 55497.3 (gal)
